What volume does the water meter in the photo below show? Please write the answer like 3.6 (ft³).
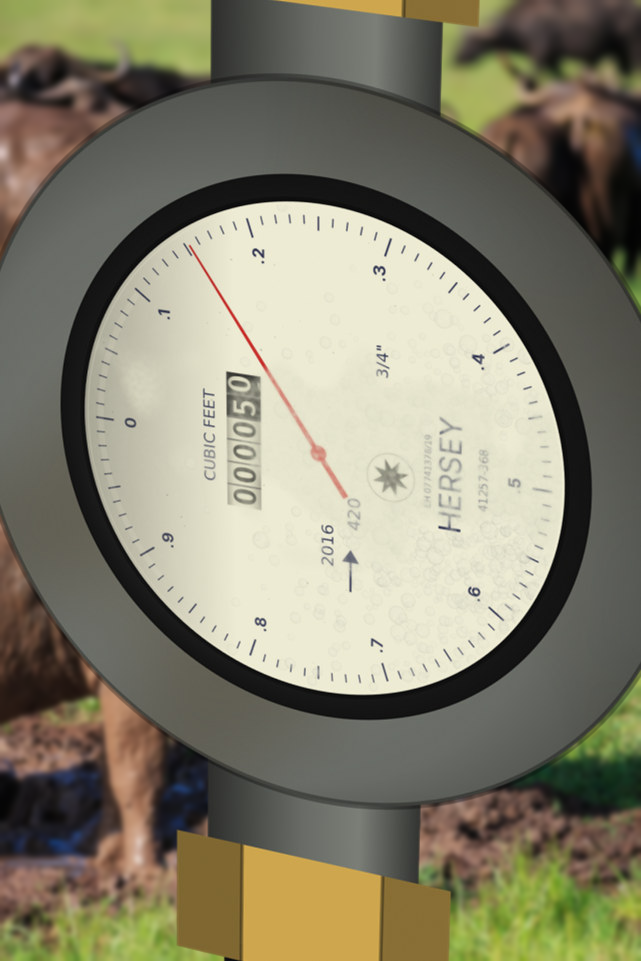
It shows 50.15 (ft³)
